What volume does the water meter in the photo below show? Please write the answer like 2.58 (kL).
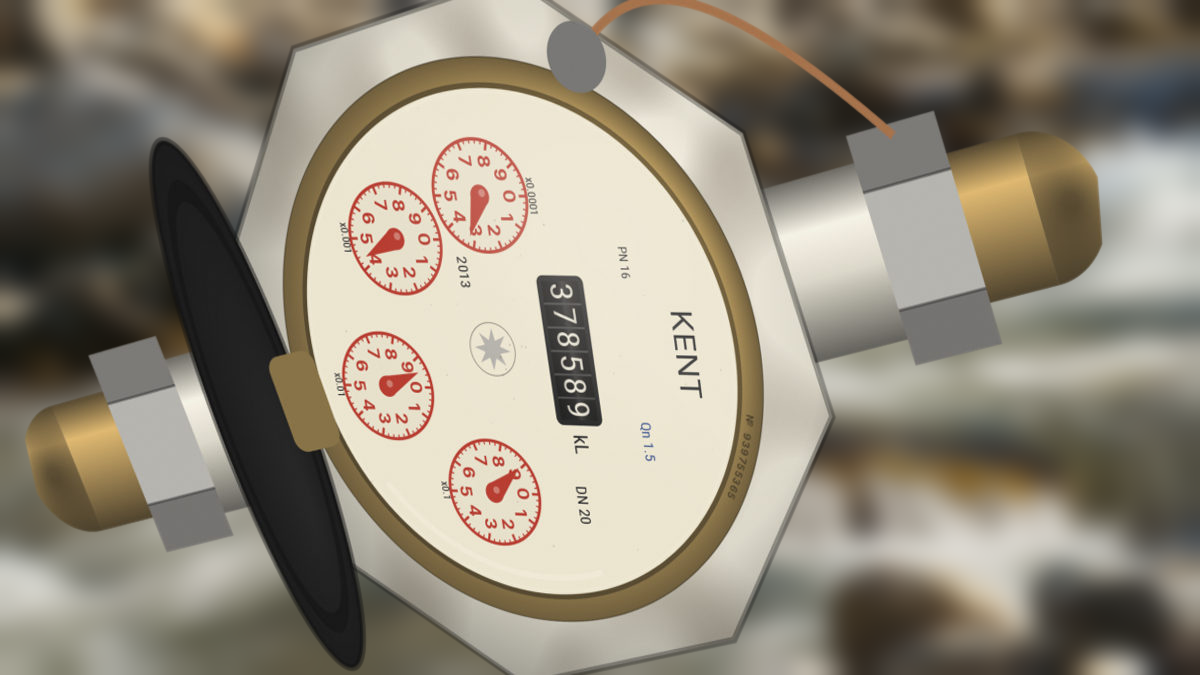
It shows 378589.8943 (kL)
